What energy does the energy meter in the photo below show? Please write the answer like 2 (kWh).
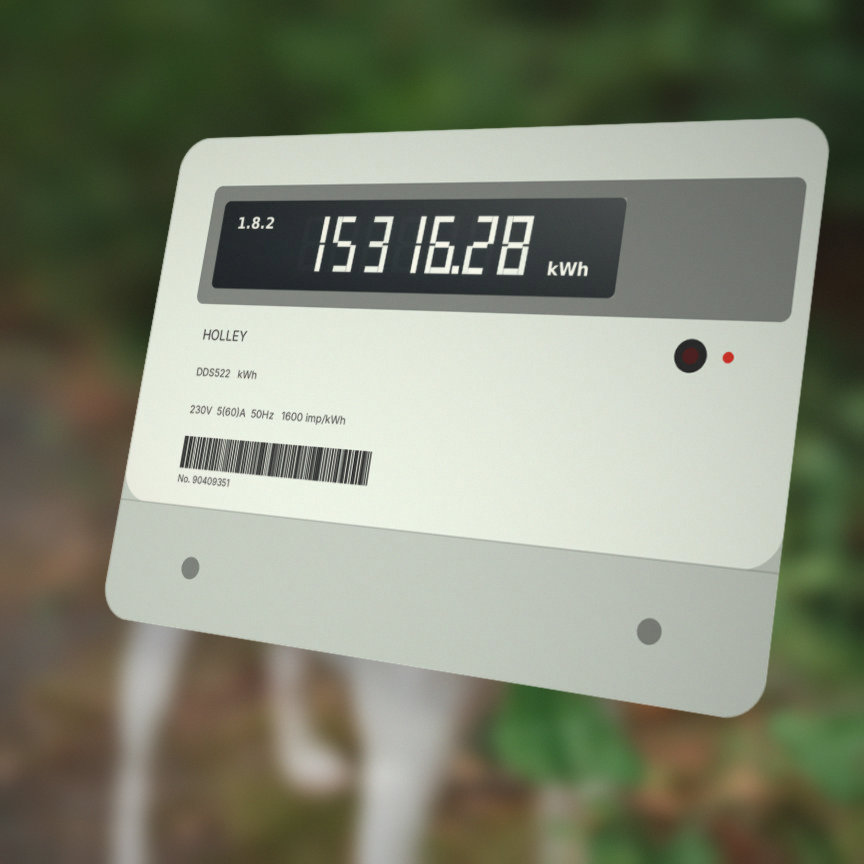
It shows 15316.28 (kWh)
